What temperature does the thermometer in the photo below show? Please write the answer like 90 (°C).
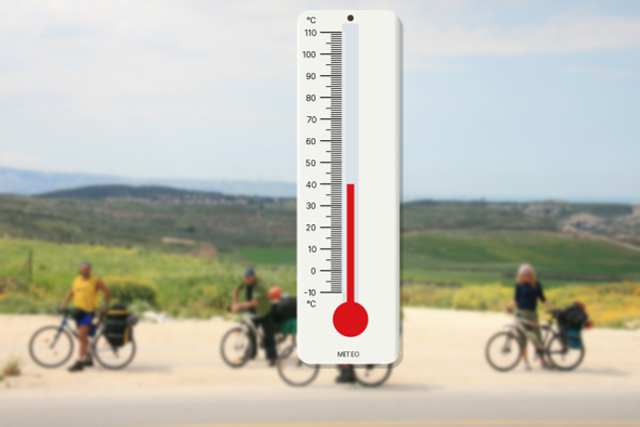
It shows 40 (°C)
